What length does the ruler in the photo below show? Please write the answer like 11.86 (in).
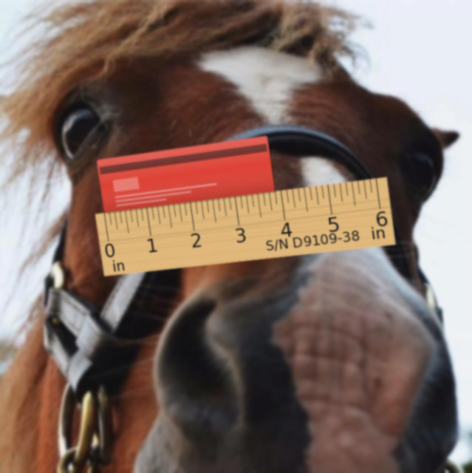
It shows 3.875 (in)
